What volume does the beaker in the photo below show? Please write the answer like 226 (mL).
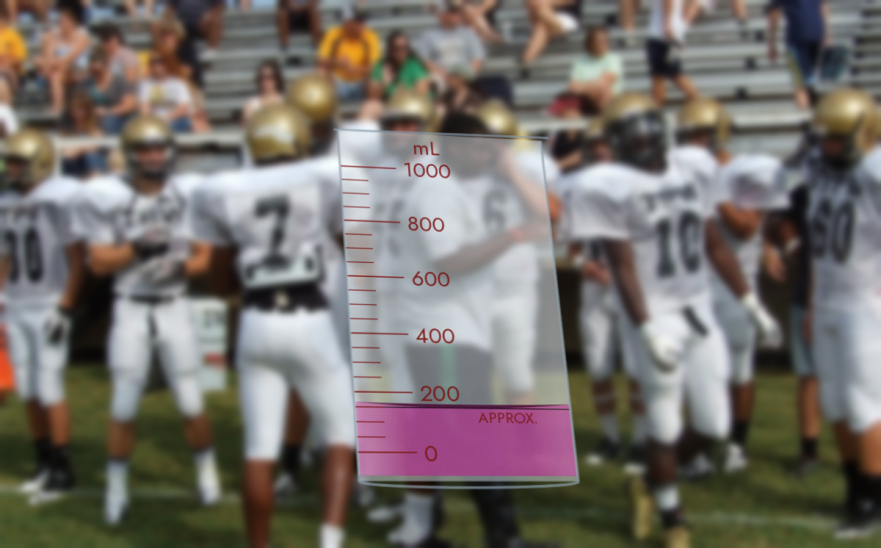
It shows 150 (mL)
